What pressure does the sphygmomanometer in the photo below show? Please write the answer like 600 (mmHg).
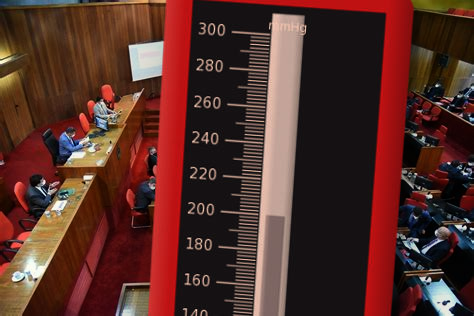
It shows 200 (mmHg)
